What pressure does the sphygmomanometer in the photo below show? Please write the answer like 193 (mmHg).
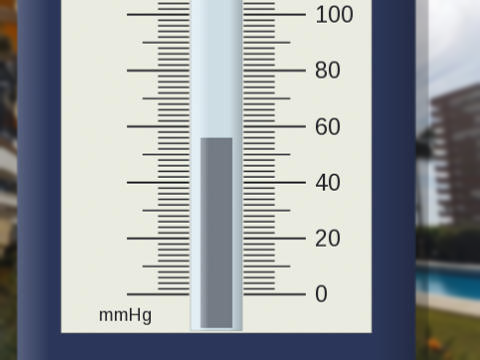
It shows 56 (mmHg)
